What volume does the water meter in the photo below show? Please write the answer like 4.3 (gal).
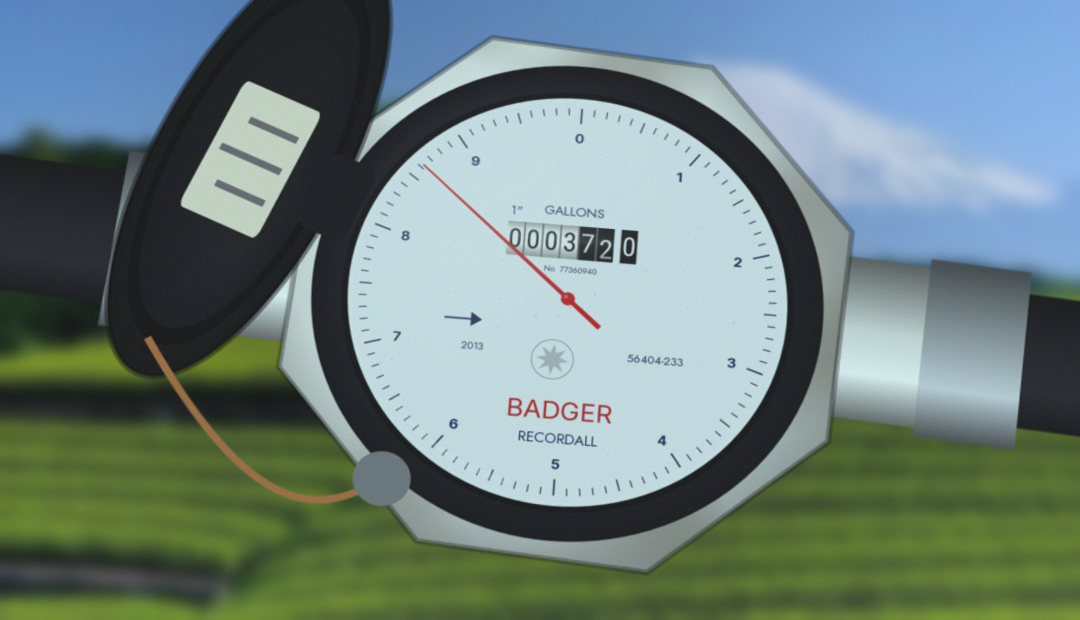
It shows 3718.6 (gal)
